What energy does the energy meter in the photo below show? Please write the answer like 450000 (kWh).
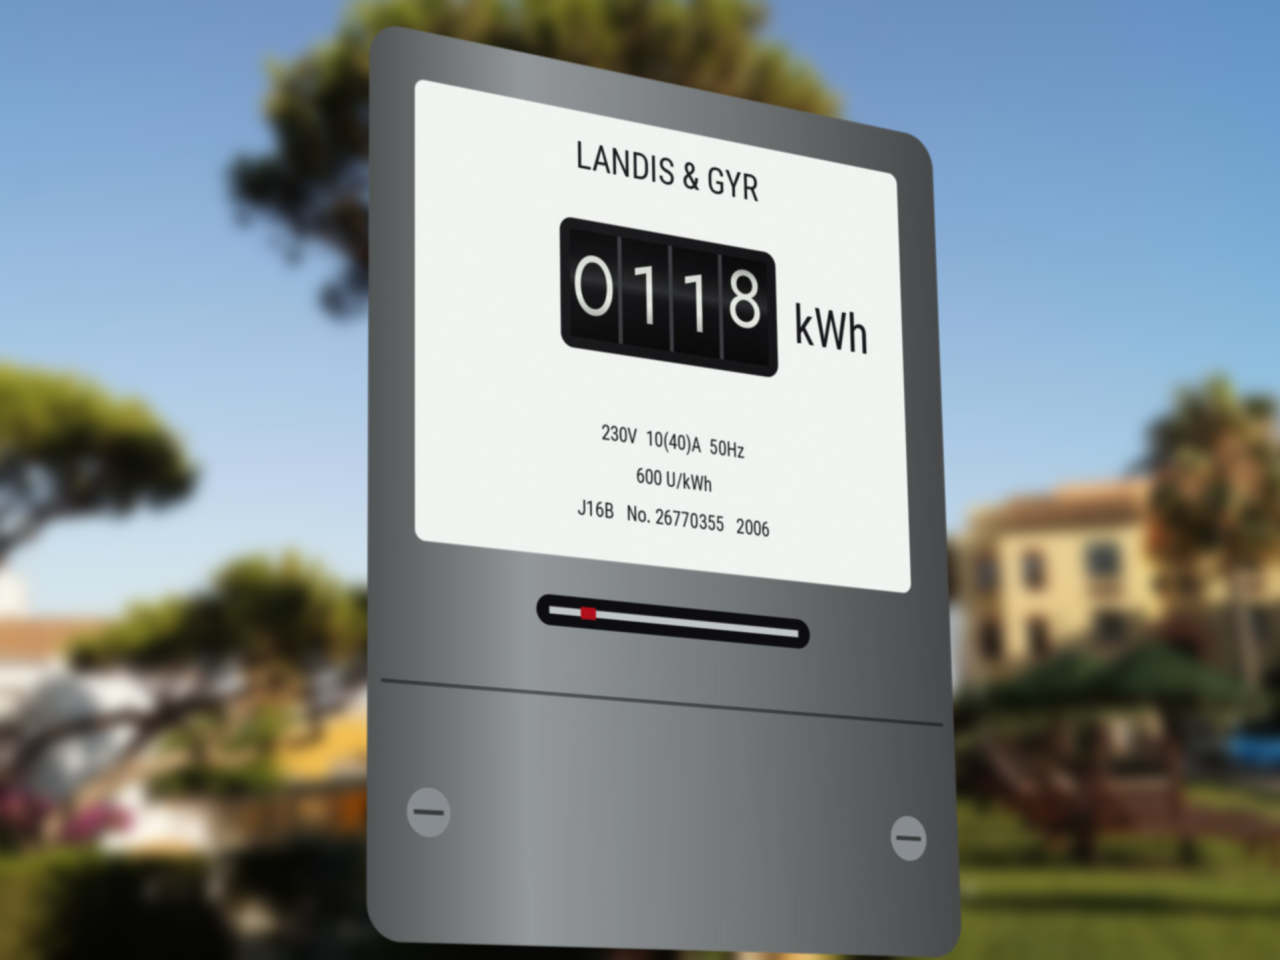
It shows 118 (kWh)
